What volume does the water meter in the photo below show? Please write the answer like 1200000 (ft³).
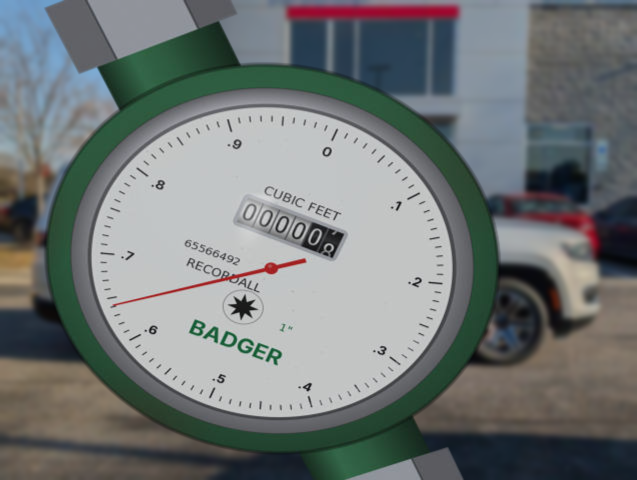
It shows 7.64 (ft³)
